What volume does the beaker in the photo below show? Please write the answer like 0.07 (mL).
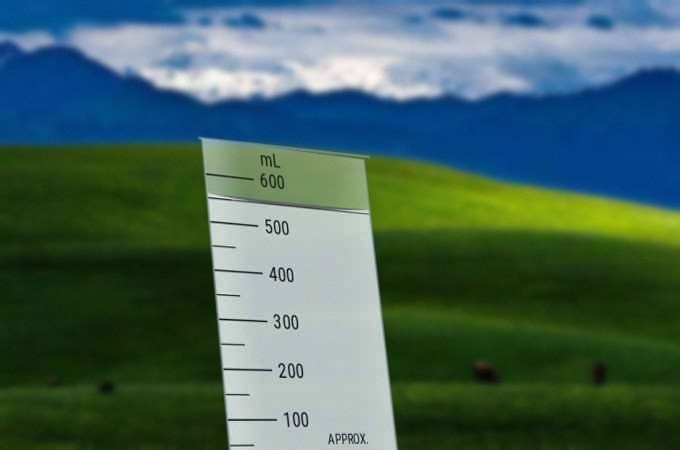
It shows 550 (mL)
